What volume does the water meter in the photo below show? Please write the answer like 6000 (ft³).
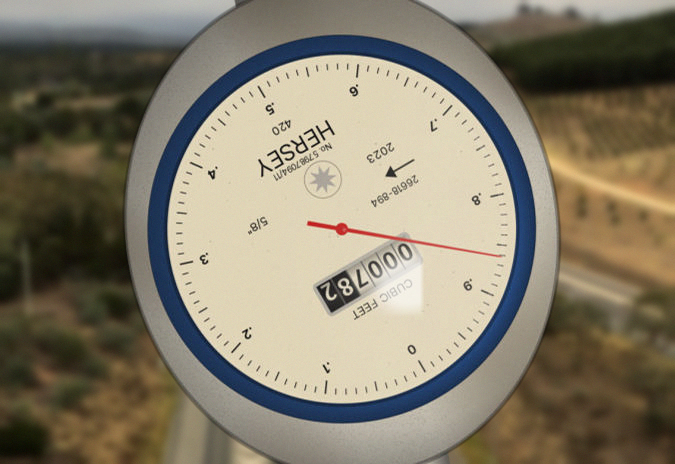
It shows 781.86 (ft³)
